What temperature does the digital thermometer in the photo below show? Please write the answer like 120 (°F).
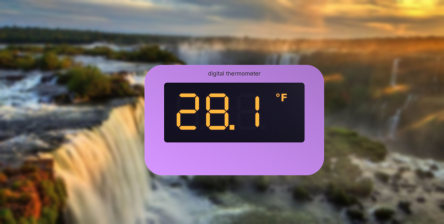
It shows 28.1 (°F)
